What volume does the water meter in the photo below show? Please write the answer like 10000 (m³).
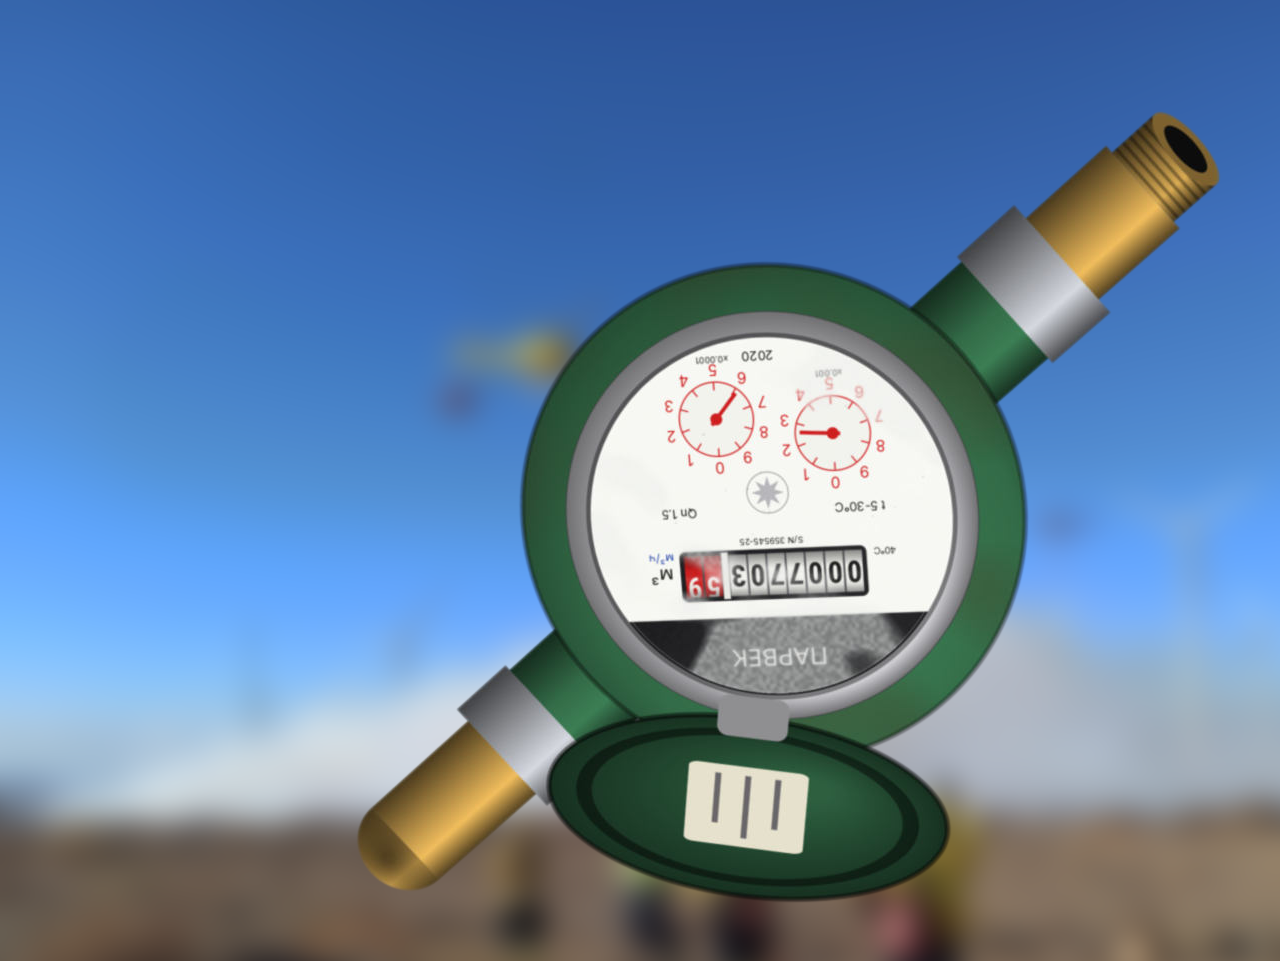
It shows 7703.5926 (m³)
